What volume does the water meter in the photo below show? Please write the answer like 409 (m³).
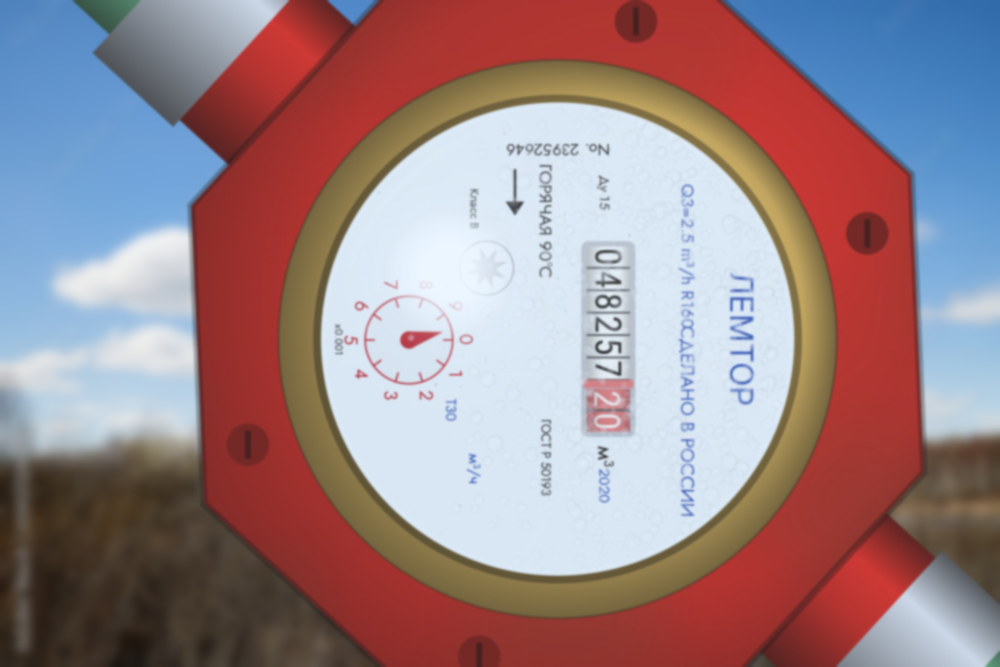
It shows 48257.199 (m³)
